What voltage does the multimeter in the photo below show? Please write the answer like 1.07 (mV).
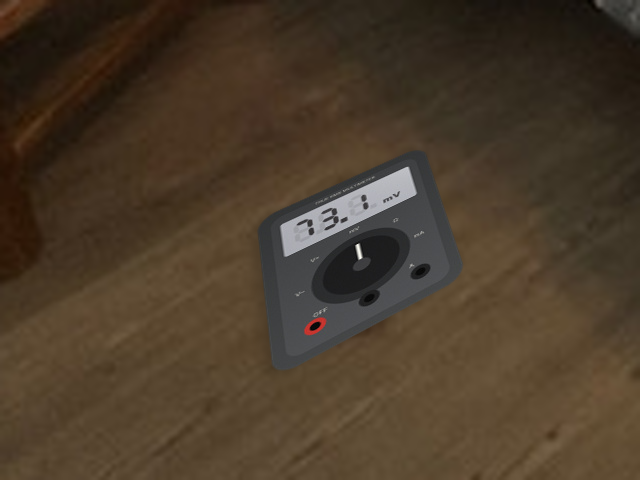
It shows 73.1 (mV)
